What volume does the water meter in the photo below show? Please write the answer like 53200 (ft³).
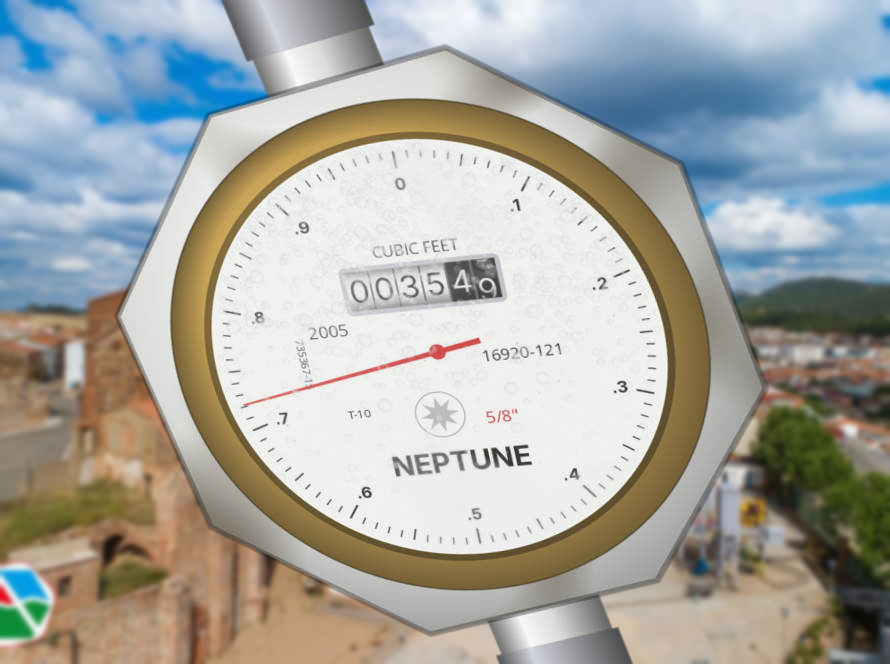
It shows 3548.72 (ft³)
